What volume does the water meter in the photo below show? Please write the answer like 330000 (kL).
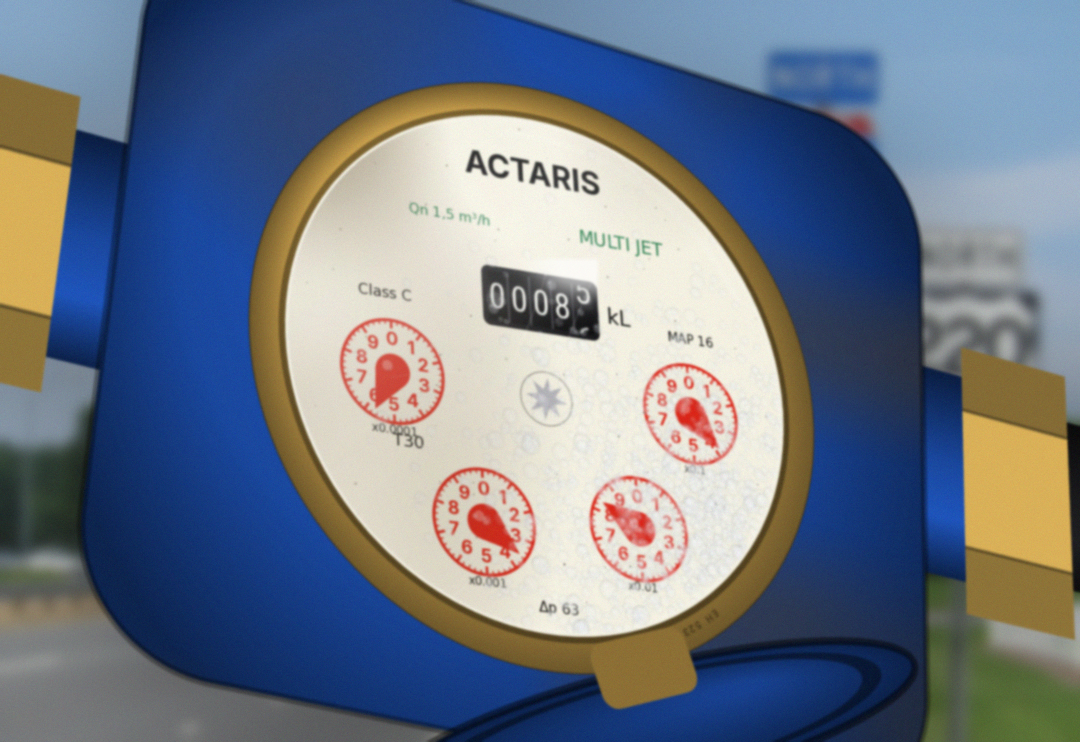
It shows 85.3835 (kL)
